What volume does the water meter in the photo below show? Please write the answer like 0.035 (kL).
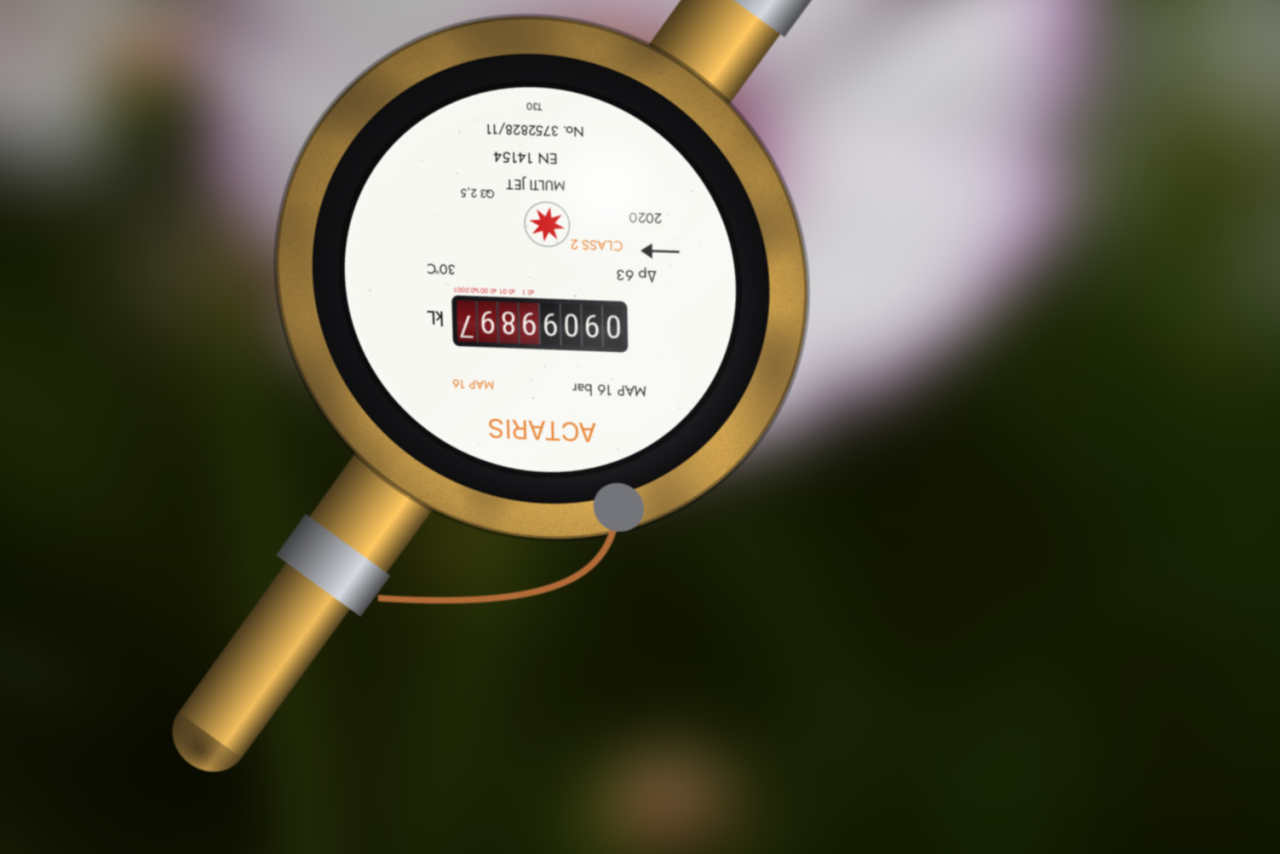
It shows 909.9897 (kL)
